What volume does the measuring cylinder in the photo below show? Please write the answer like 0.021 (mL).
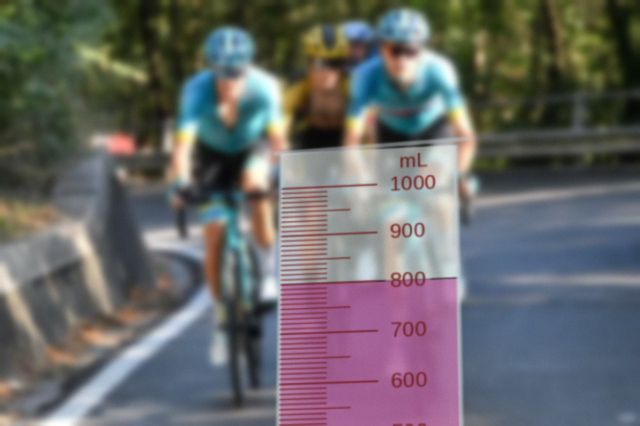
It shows 800 (mL)
